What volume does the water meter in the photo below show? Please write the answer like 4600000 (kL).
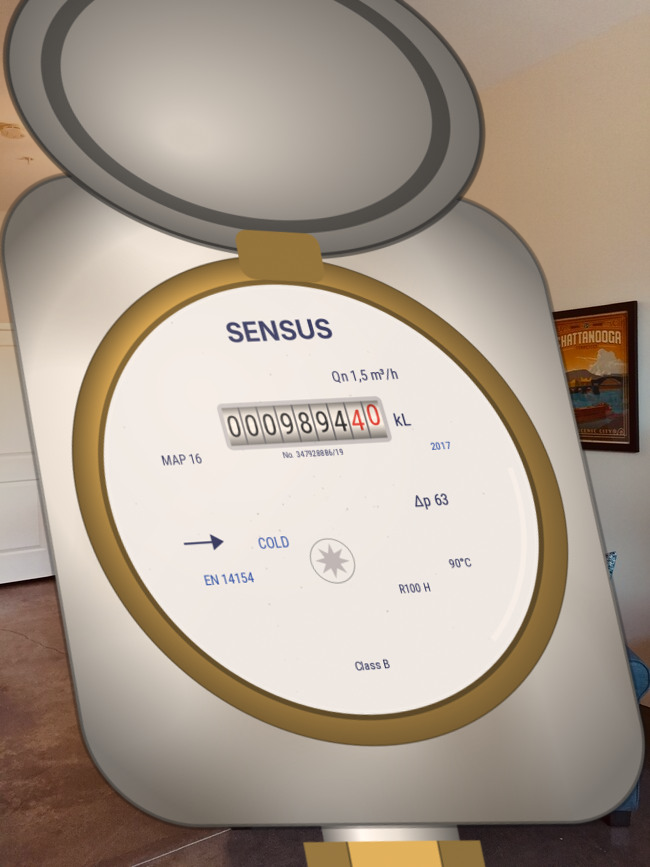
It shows 9894.40 (kL)
